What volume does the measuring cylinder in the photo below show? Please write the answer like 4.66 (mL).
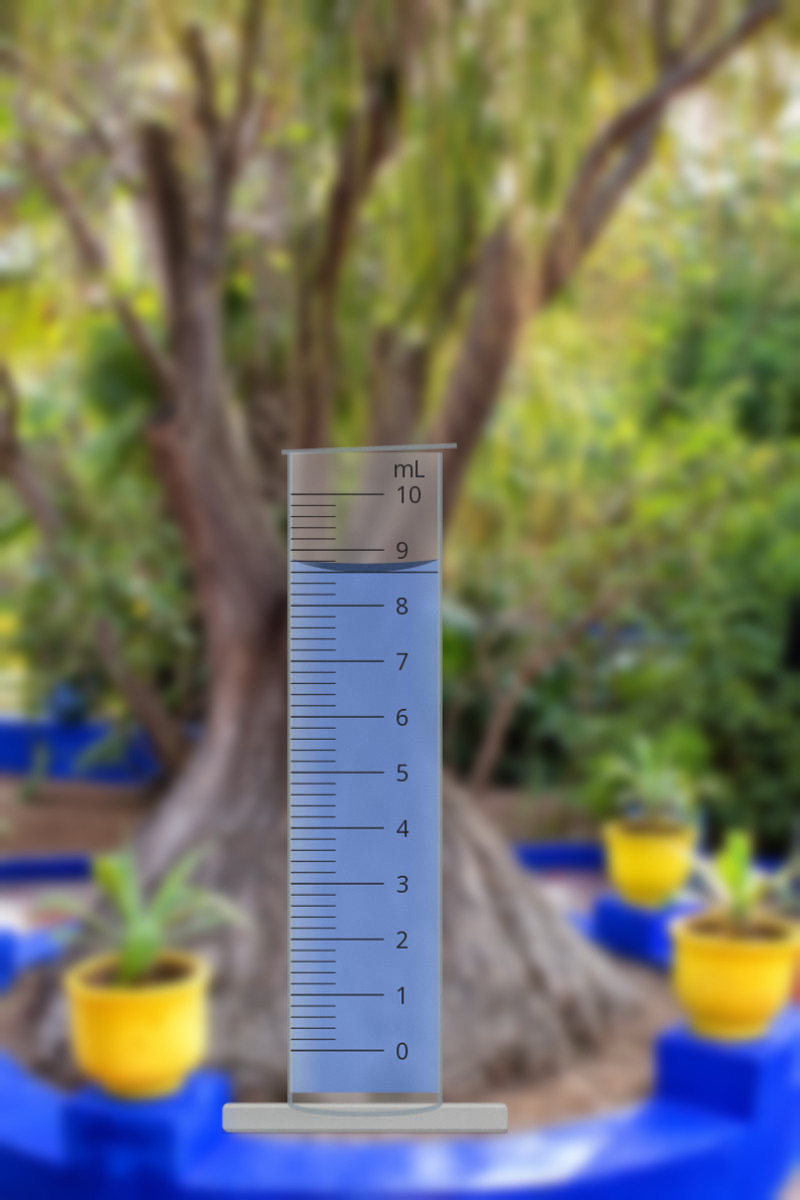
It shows 8.6 (mL)
